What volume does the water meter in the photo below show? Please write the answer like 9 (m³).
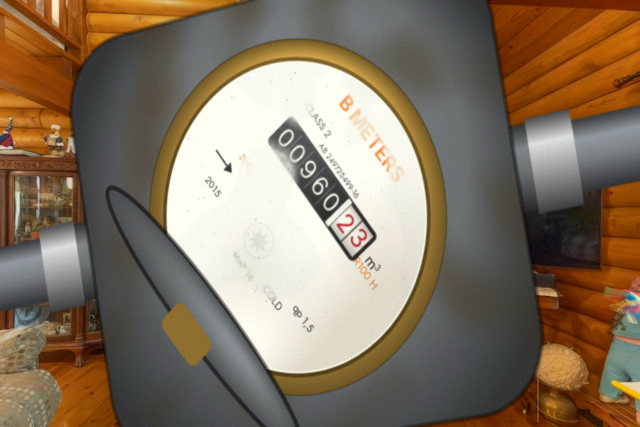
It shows 960.23 (m³)
